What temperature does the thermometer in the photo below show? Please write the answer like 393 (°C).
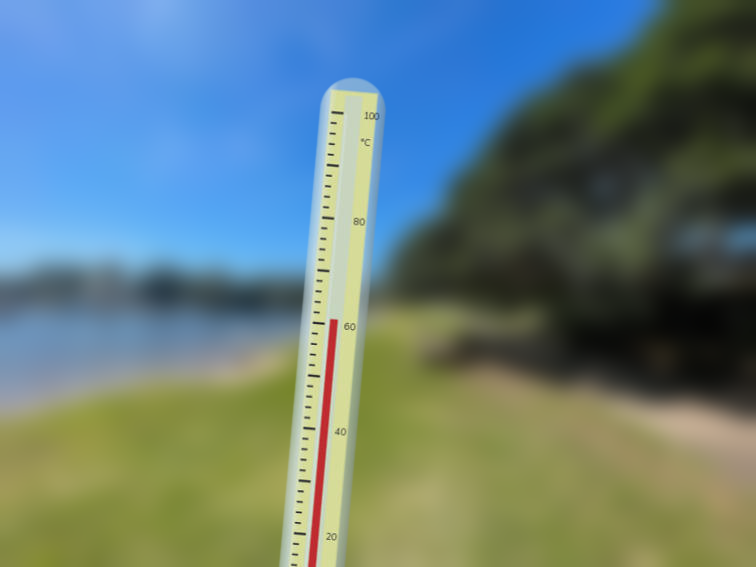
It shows 61 (°C)
